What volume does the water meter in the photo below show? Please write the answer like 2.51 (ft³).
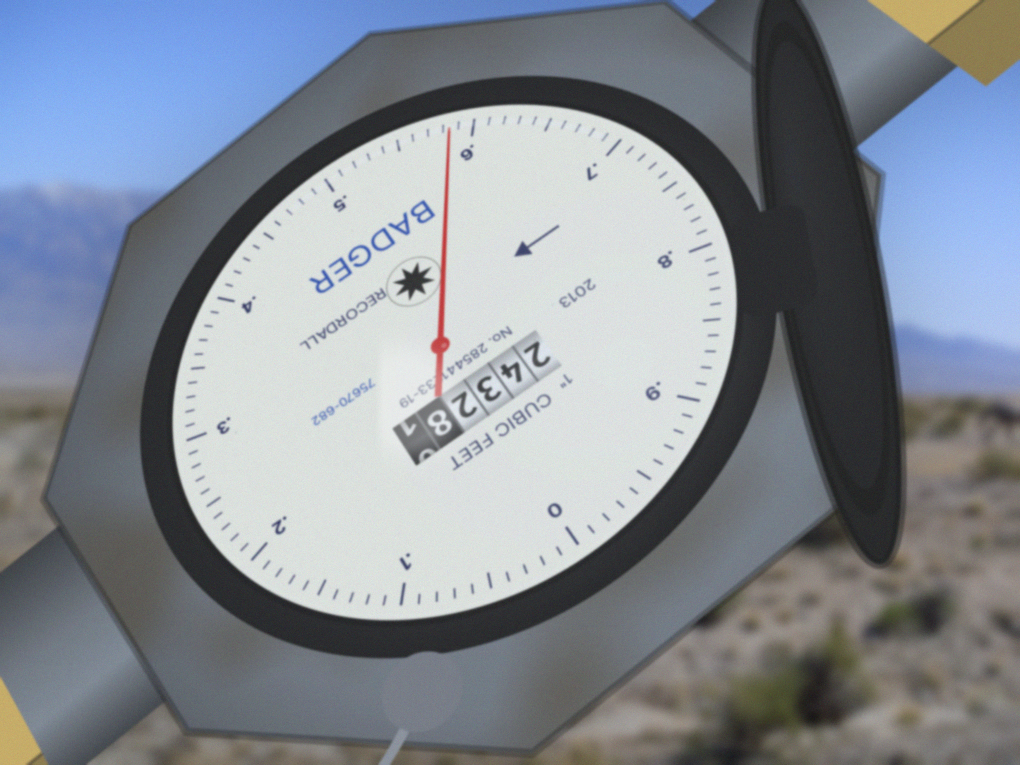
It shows 243280.58 (ft³)
